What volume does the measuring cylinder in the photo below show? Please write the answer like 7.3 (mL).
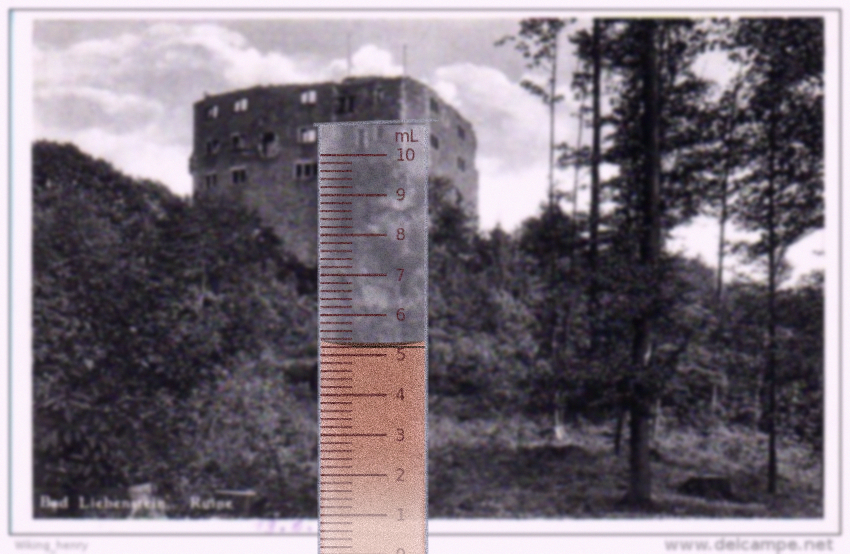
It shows 5.2 (mL)
